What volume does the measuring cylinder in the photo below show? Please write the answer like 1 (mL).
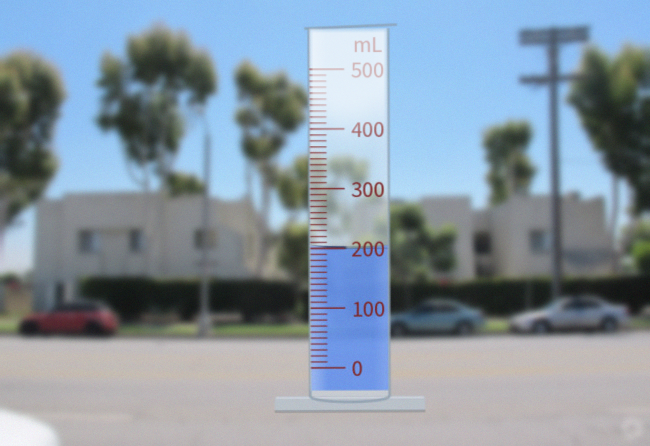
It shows 200 (mL)
